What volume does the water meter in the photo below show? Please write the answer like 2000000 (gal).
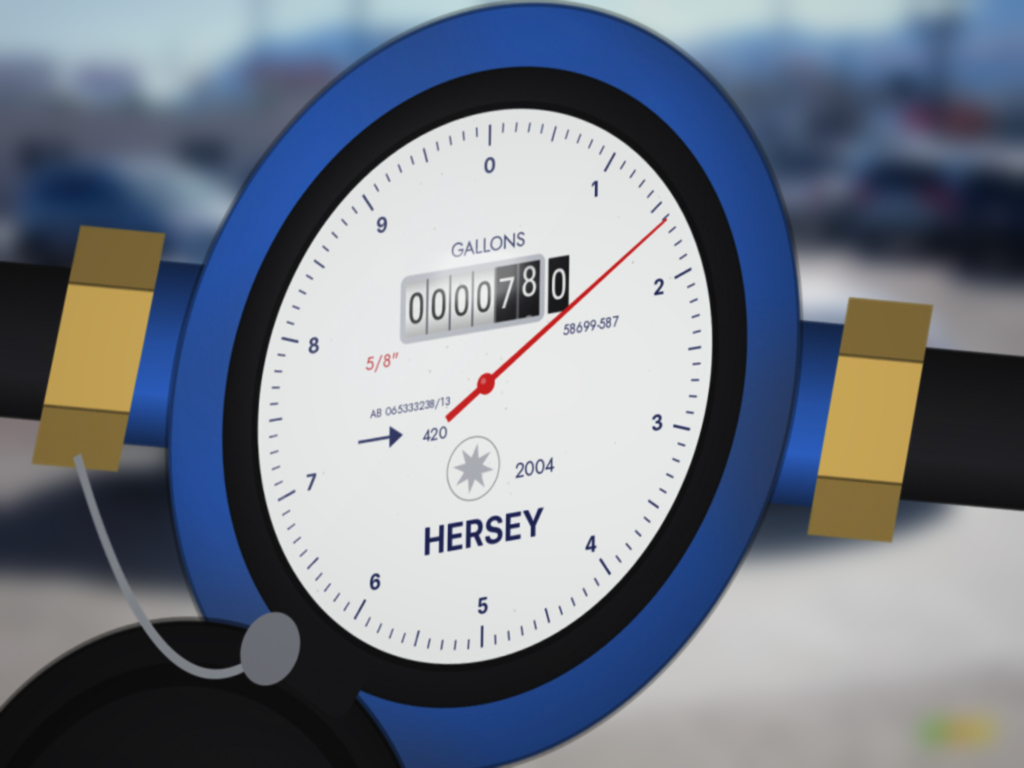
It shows 781.6 (gal)
